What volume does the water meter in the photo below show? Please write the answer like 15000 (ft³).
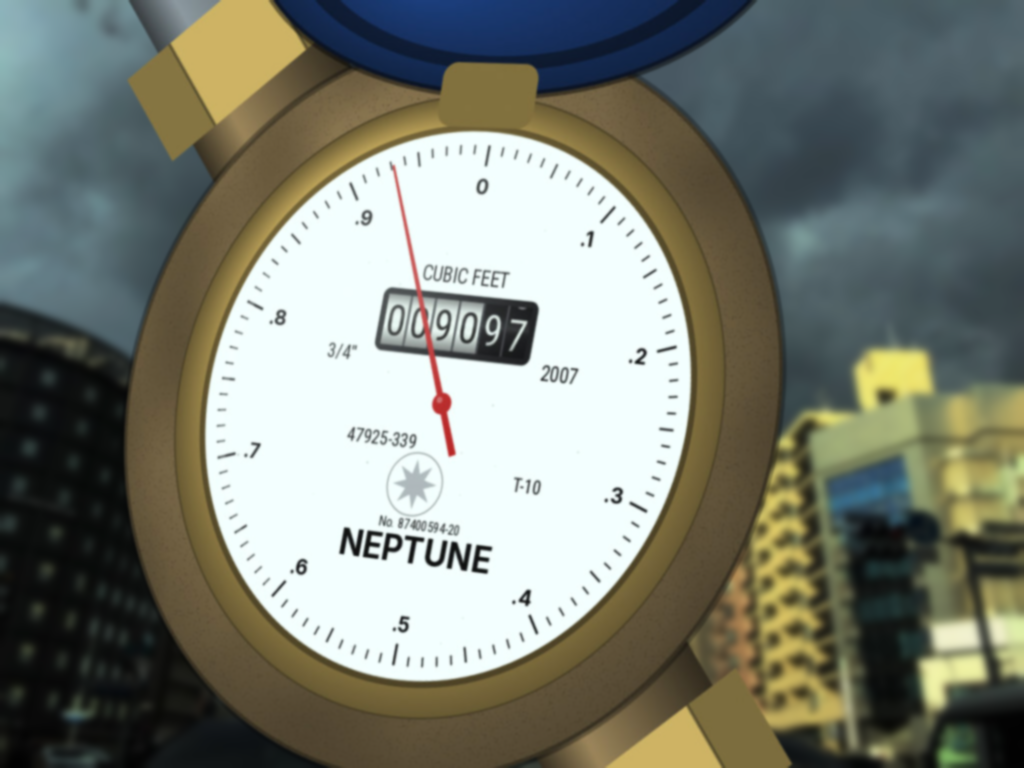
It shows 9096.93 (ft³)
